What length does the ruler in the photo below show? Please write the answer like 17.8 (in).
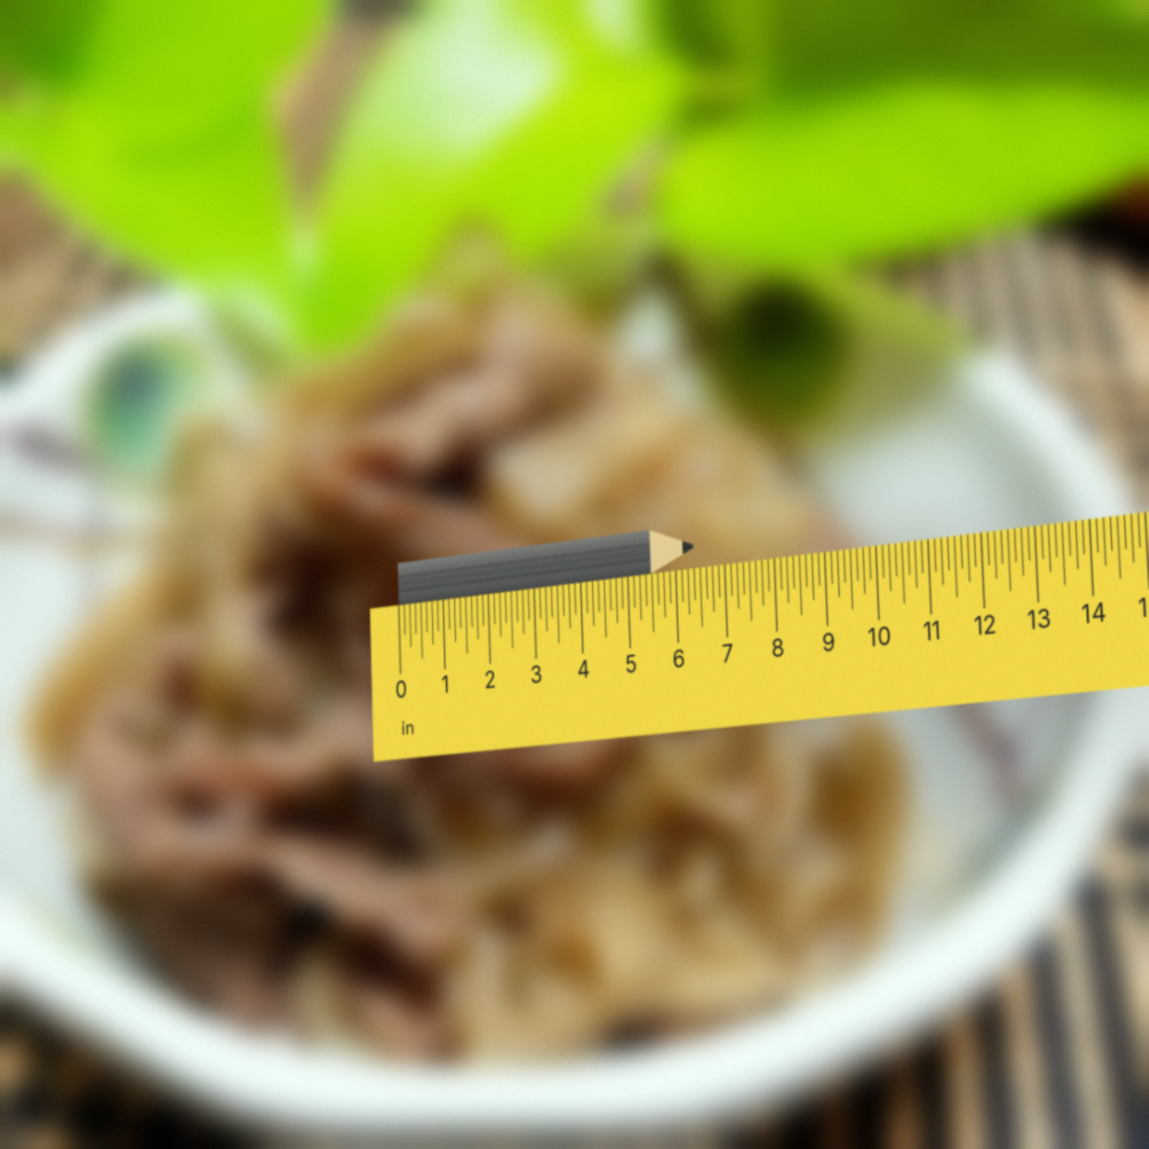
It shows 6.375 (in)
